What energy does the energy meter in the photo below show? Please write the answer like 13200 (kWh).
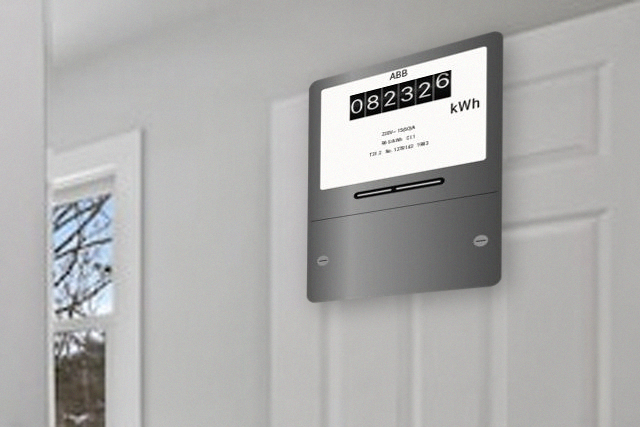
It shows 82326 (kWh)
